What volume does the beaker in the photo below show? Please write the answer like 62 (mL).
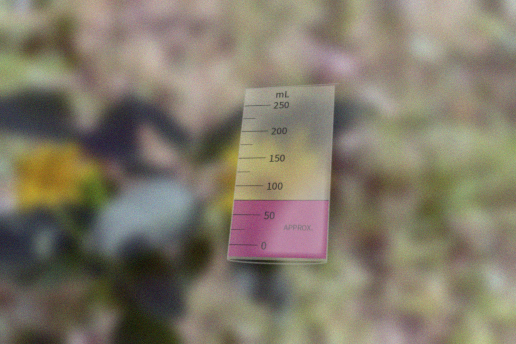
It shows 75 (mL)
